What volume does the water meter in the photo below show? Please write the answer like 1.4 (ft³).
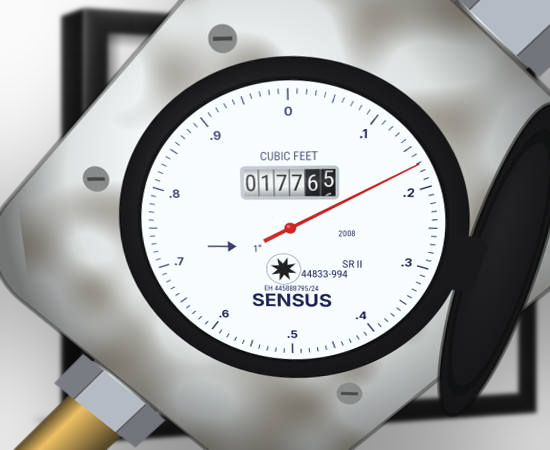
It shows 17765.17 (ft³)
